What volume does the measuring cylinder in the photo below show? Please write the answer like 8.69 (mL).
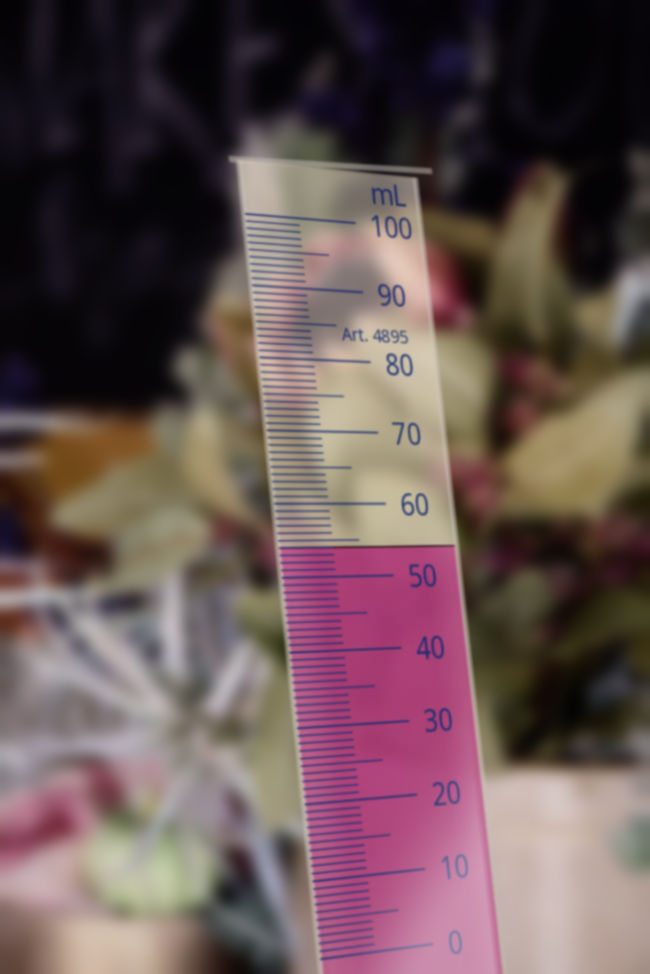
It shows 54 (mL)
